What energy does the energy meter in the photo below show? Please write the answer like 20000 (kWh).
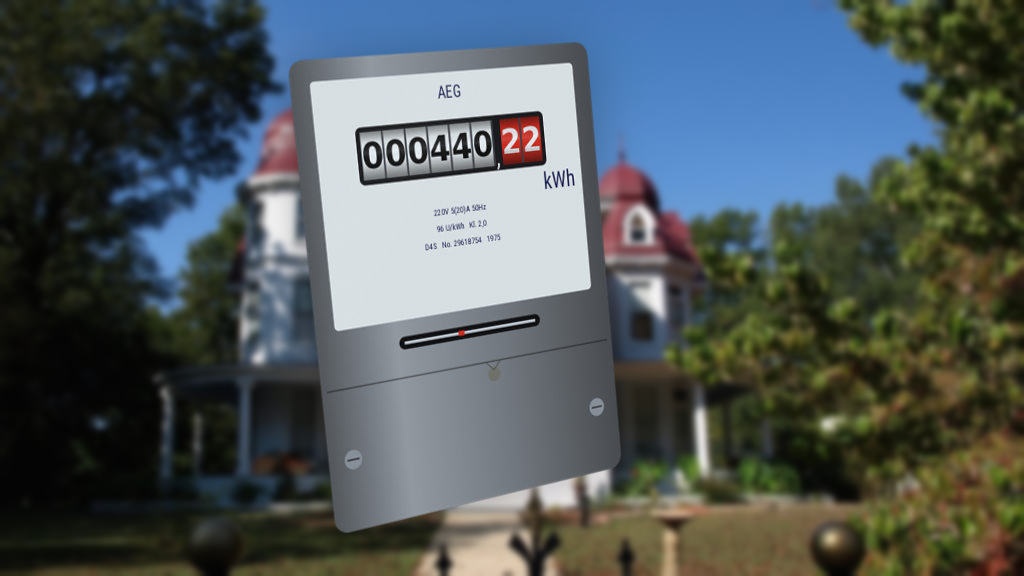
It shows 440.22 (kWh)
